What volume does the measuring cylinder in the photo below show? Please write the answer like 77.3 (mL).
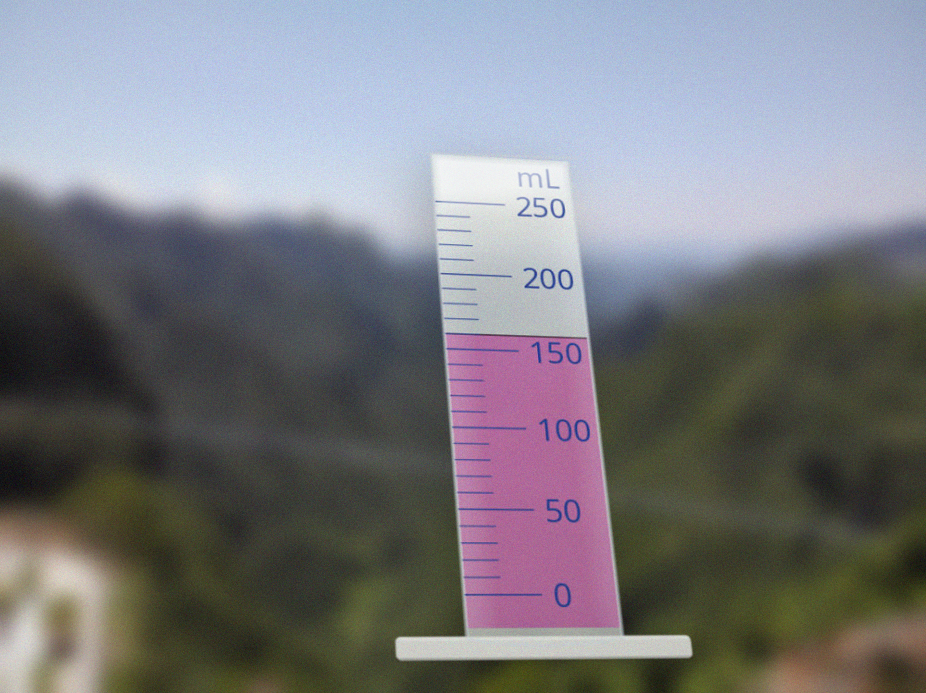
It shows 160 (mL)
